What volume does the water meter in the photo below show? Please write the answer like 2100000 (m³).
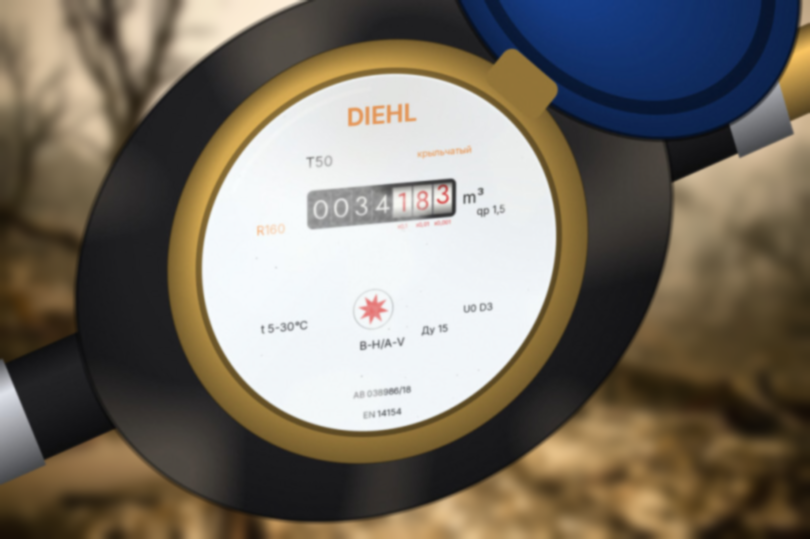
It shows 34.183 (m³)
